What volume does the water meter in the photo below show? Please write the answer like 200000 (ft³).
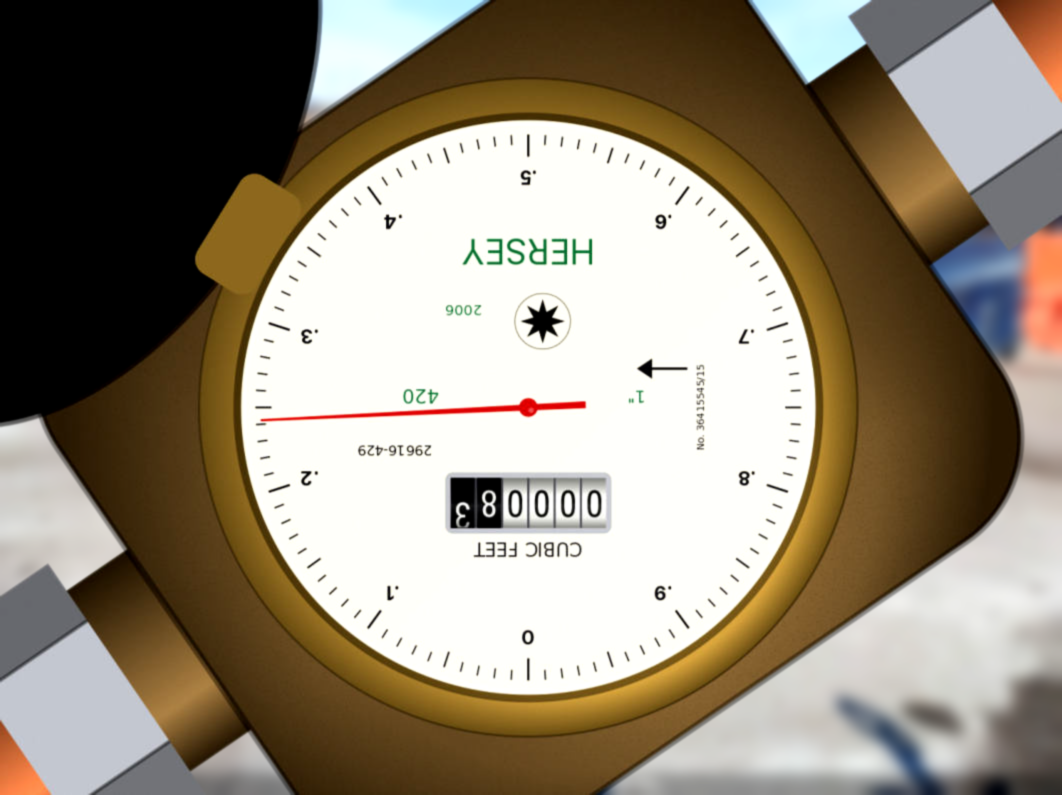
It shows 83.24 (ft³)
